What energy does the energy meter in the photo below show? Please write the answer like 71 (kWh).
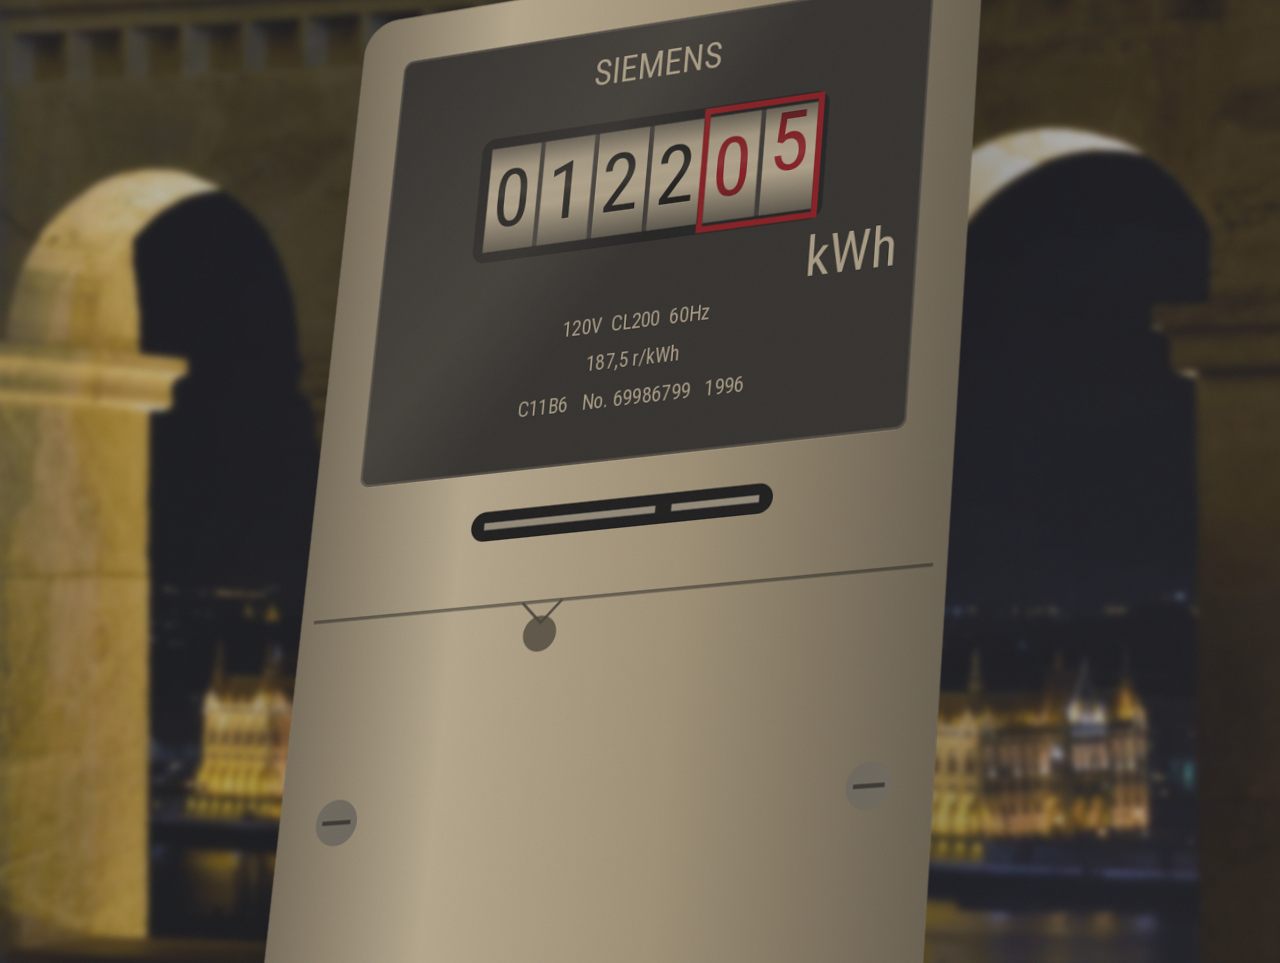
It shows 122.05 (kWh)
